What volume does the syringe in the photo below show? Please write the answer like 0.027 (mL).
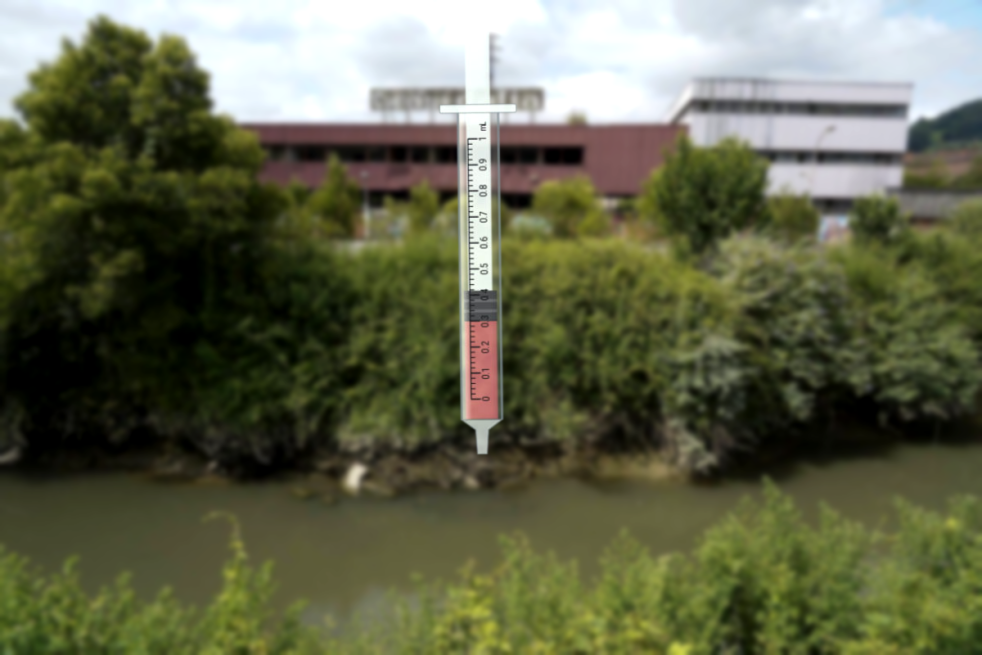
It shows 0.3 (mL)
